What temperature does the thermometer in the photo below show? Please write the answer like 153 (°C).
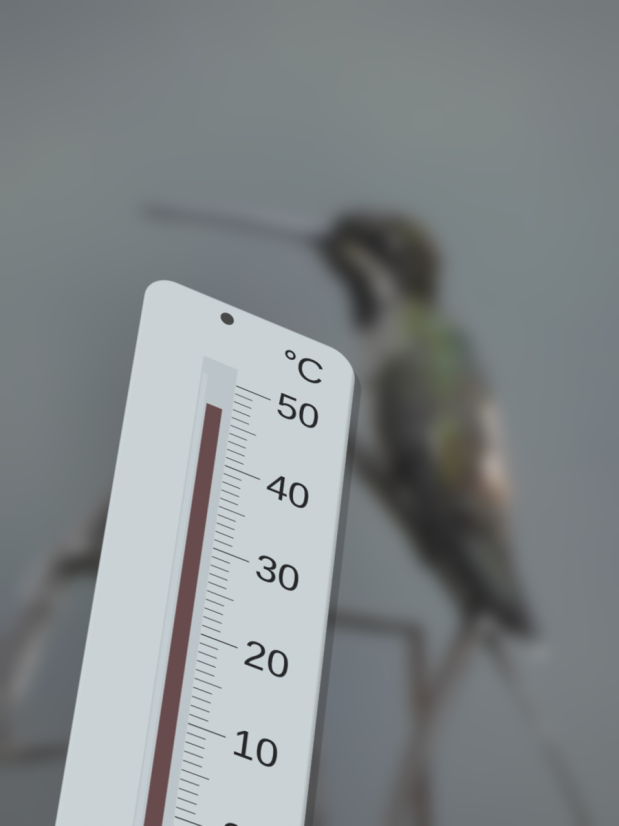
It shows 46.5 (°C)
